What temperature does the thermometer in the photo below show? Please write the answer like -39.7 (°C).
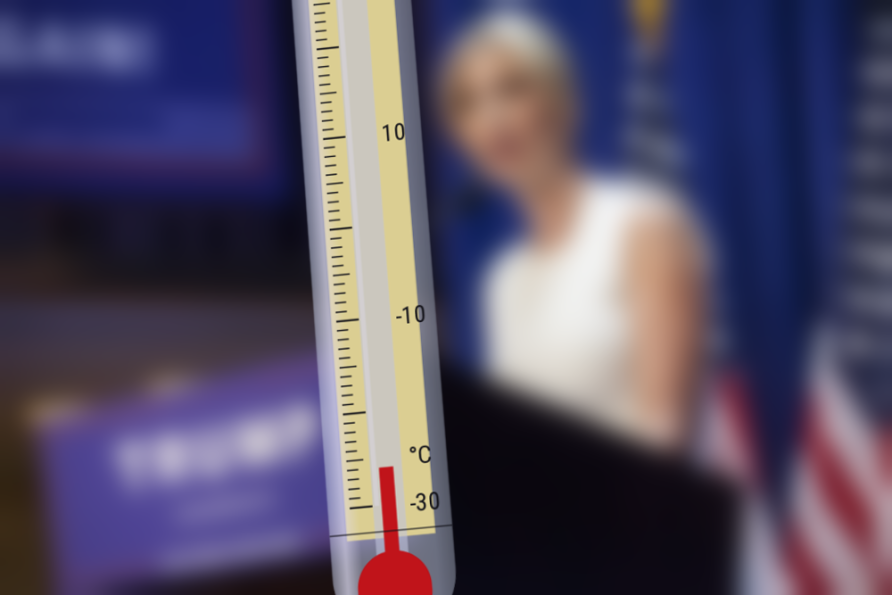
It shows -26 (°C)
